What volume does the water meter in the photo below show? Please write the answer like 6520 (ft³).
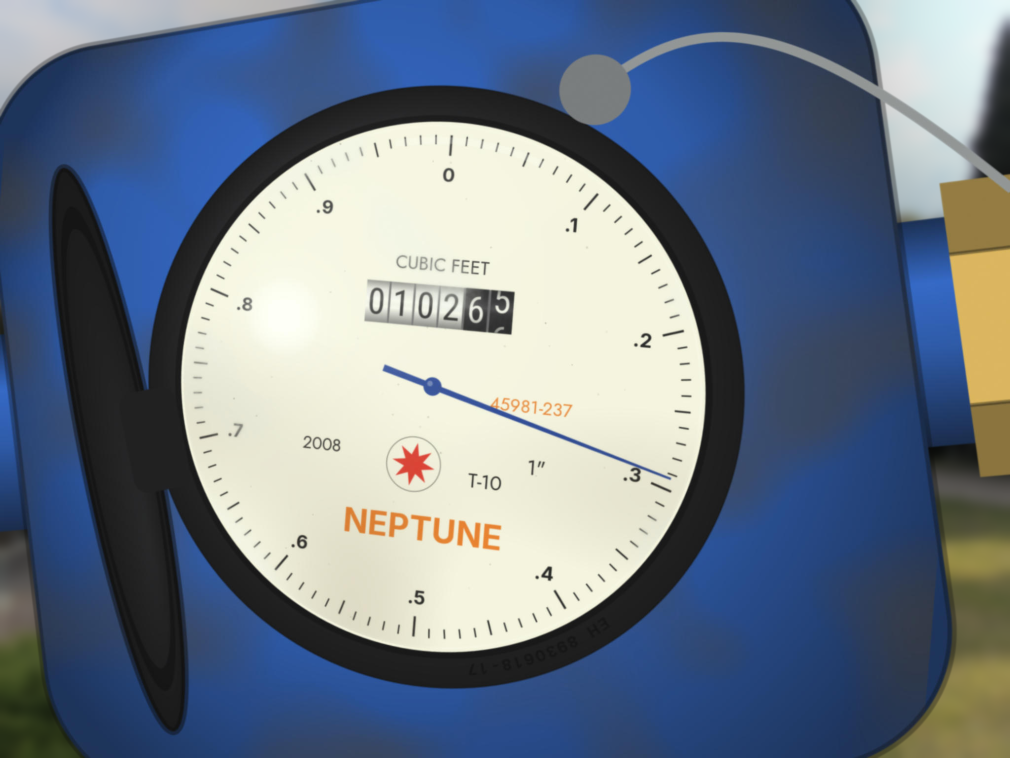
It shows 10265.29 (ft³)
